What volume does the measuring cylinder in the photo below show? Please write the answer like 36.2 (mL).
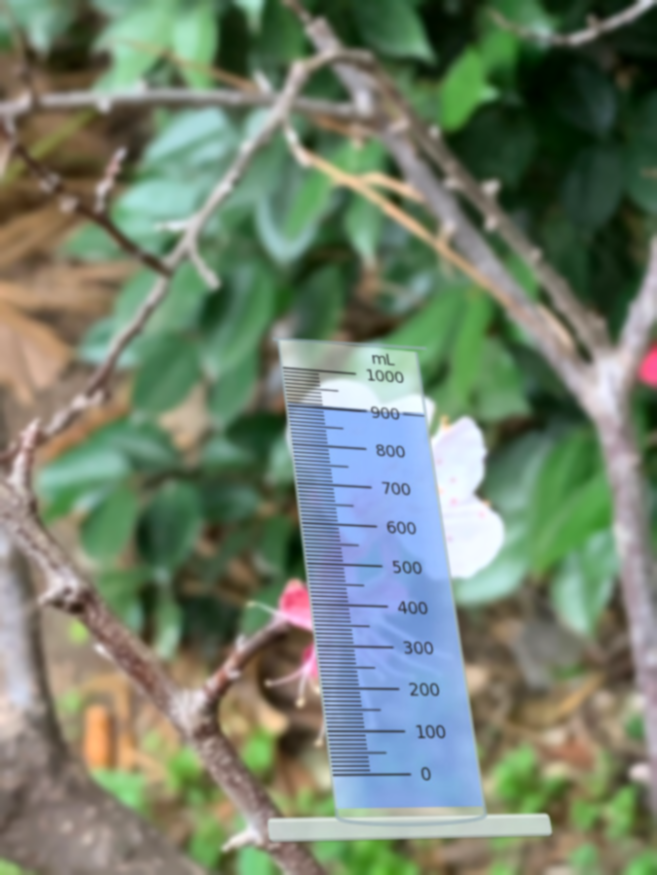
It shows 900 (mL)
